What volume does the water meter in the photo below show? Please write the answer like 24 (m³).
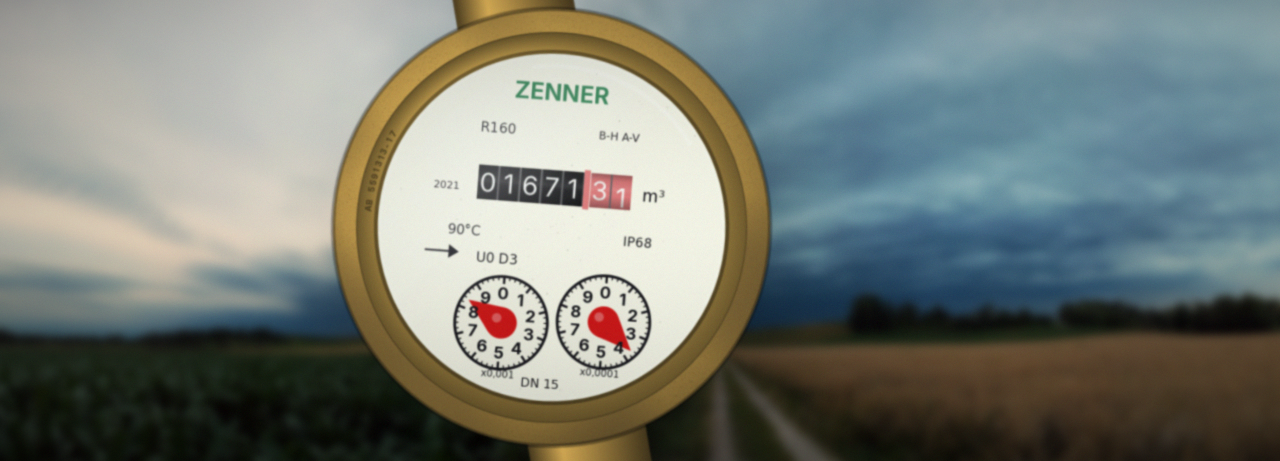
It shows 1671.3083 (m³)
